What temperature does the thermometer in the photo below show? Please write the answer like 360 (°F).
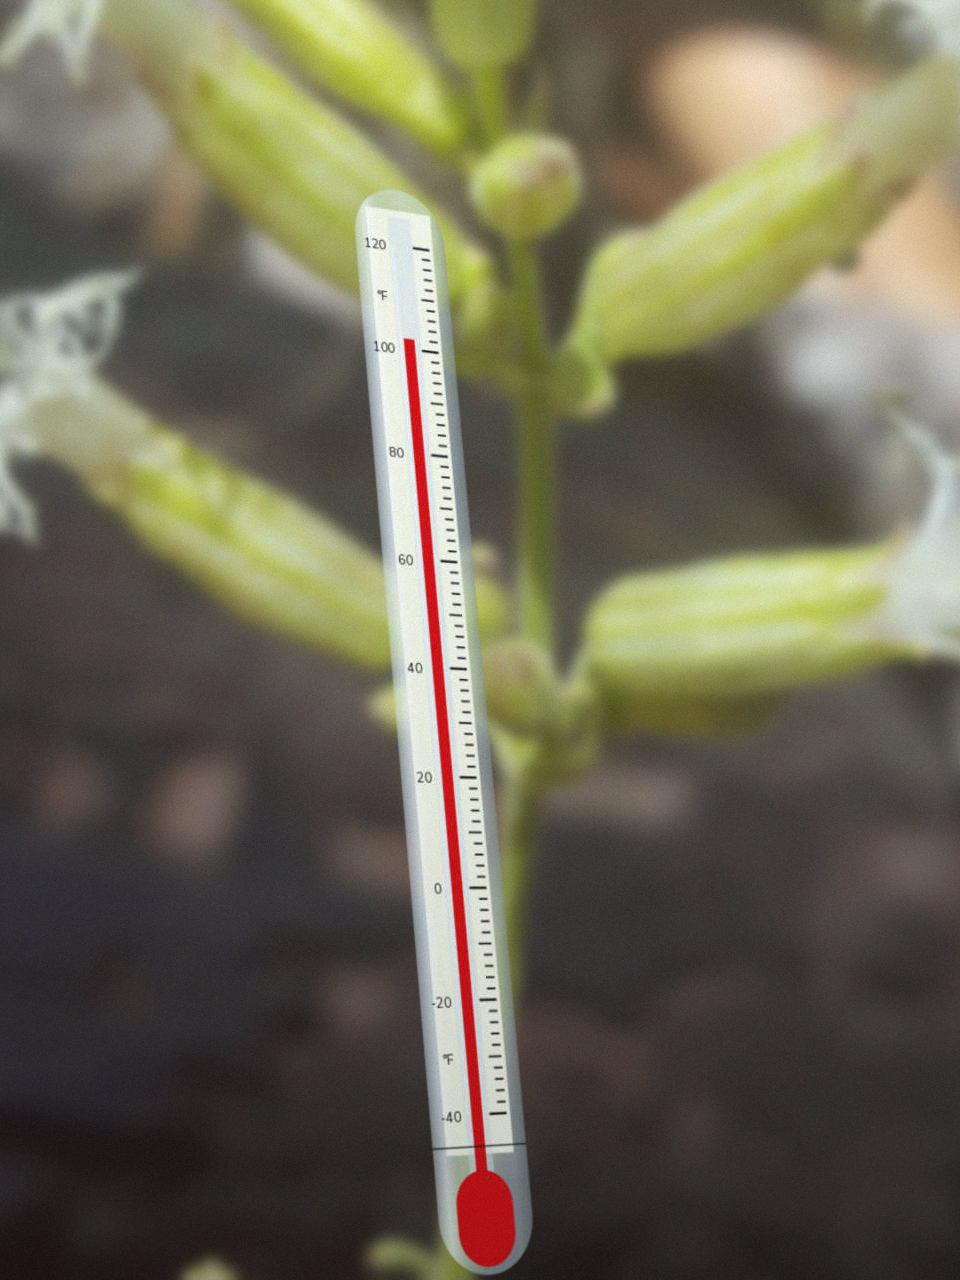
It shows 102 (°F)
